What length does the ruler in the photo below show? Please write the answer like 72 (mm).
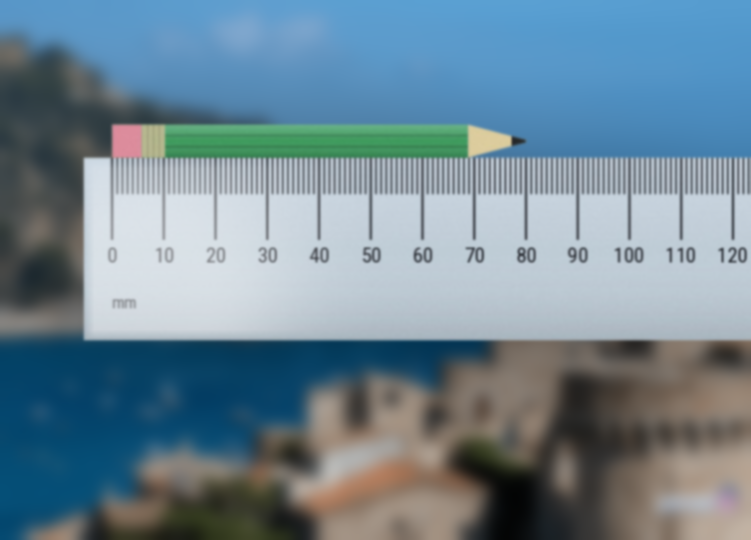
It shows 80 (mm)
